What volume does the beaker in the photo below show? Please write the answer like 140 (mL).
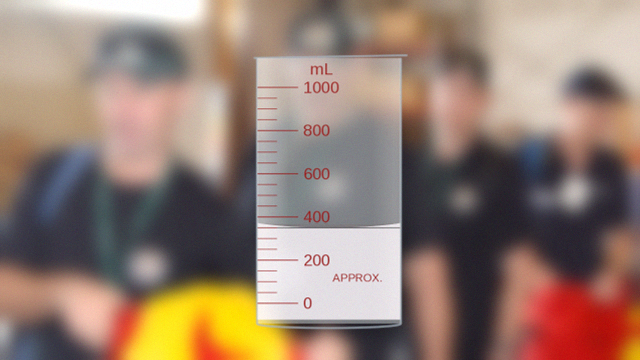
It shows 350 (mL)
